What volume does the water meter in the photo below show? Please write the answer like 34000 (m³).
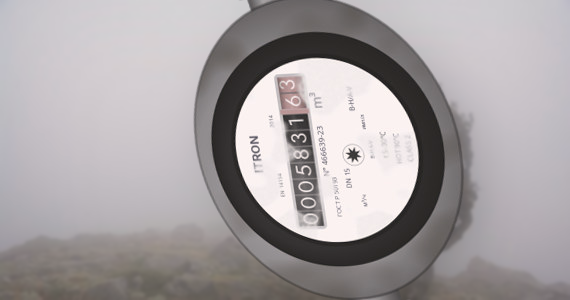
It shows 5831.63 (m³)
